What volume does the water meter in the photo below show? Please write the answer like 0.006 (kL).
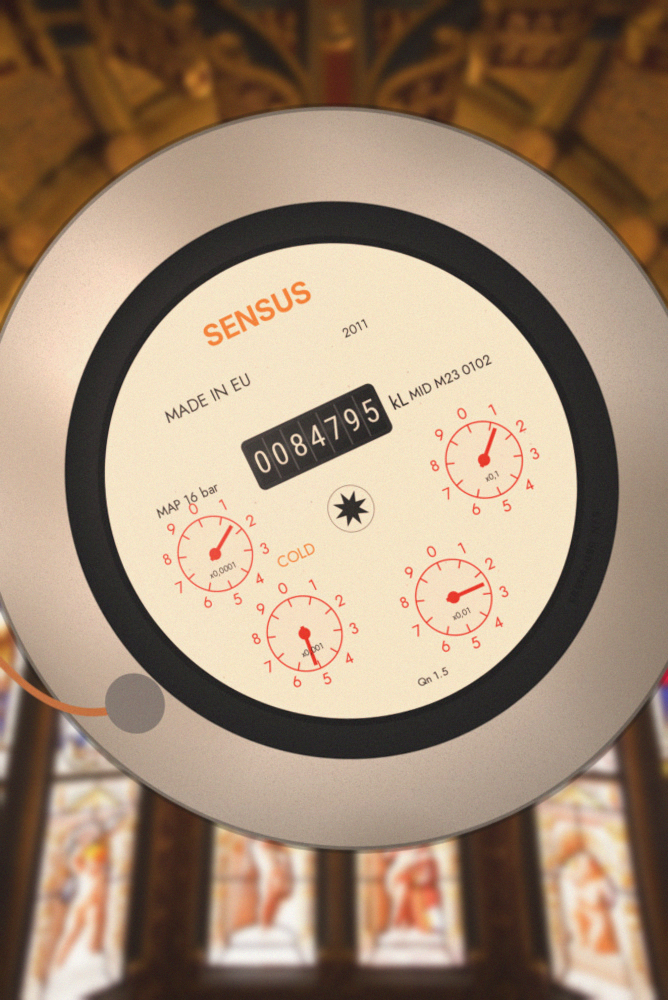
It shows 84795.1251 (kL)
